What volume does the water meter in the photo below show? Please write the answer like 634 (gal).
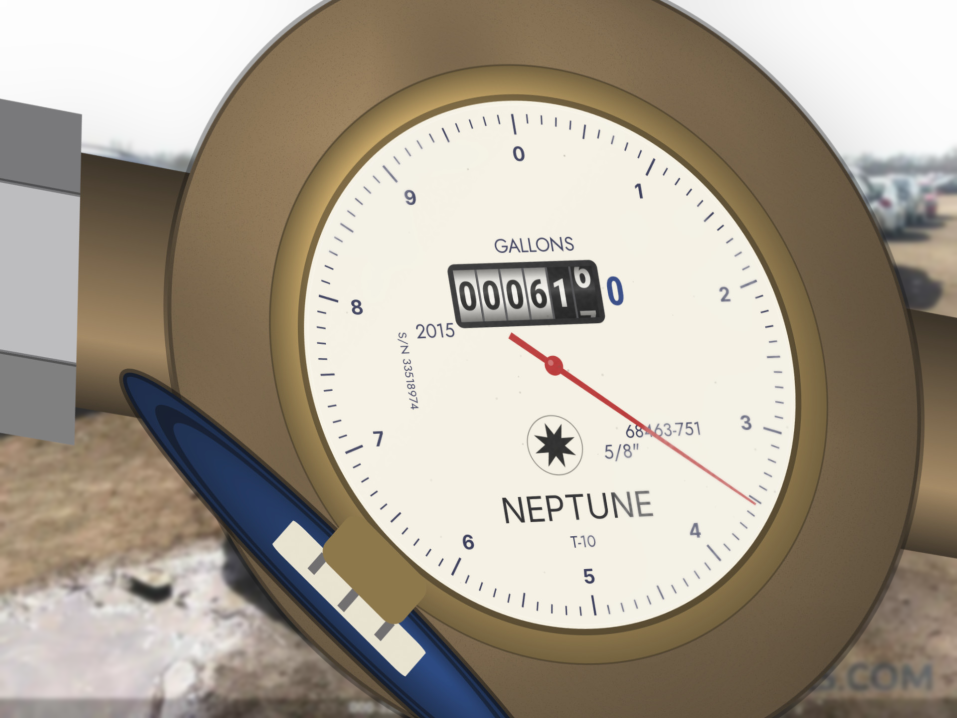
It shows 6163.5 (gal)
